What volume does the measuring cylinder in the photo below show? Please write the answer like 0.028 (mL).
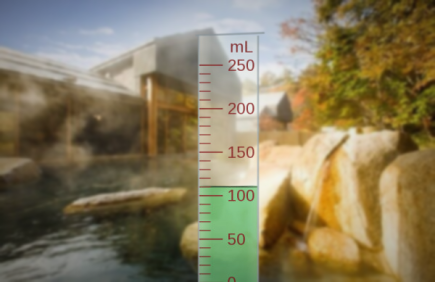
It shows 110 (mL)
